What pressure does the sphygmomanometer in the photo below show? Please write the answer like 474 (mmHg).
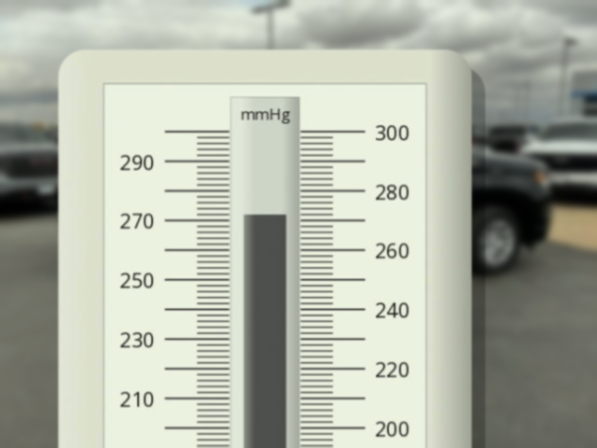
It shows 272 (mmHg)
